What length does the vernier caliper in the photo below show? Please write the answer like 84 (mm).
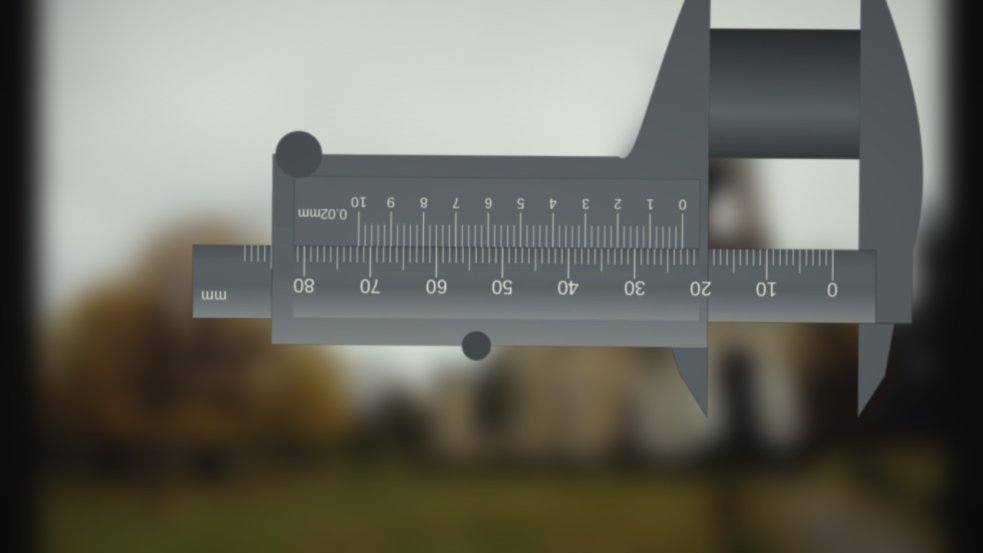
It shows 22.8 (mm)
